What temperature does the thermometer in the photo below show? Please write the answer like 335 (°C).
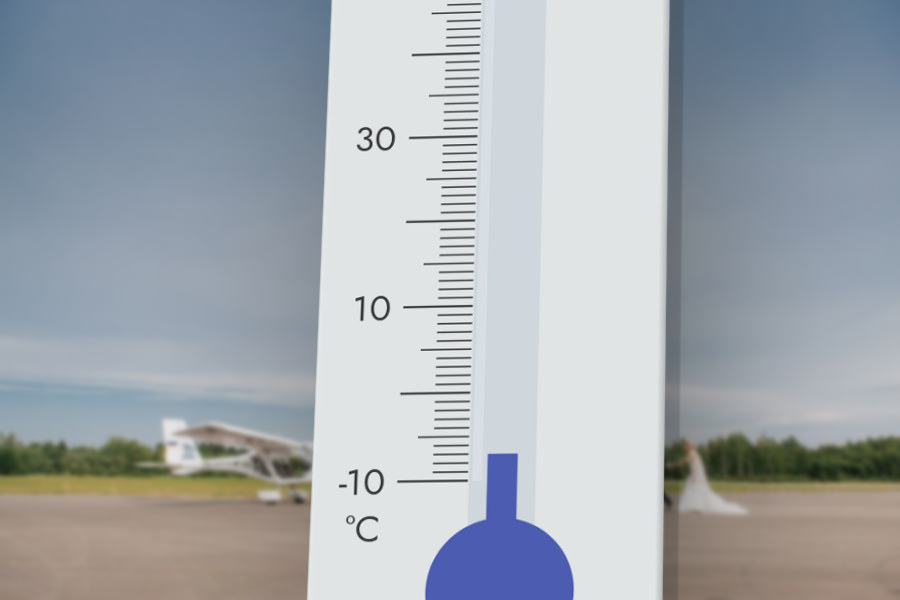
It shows -7 (°C)
